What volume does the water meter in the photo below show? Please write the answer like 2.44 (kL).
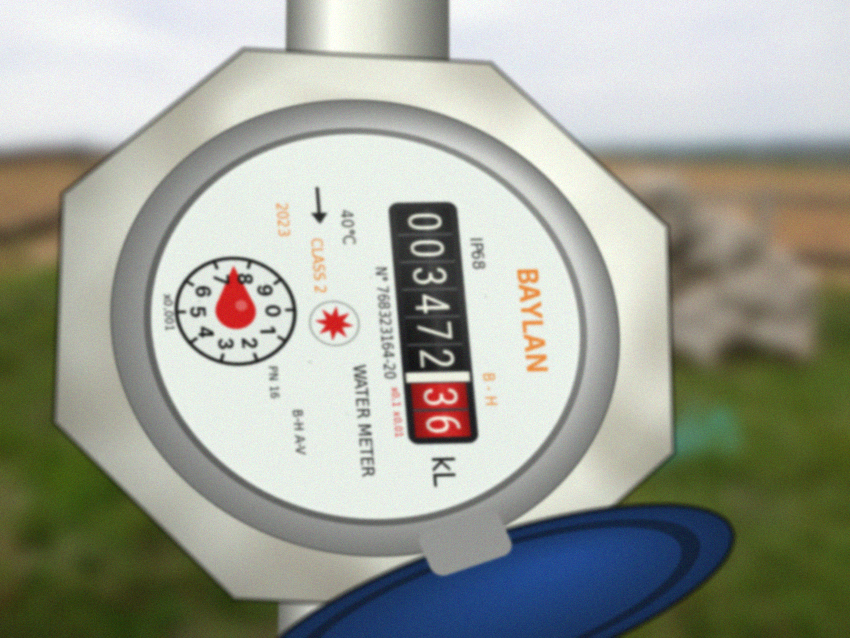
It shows 3472.367 (kL)
